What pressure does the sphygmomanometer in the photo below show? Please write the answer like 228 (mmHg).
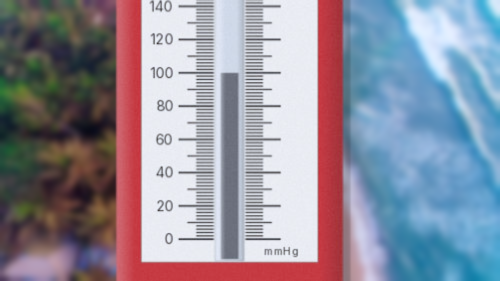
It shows 100 (mmHg)
